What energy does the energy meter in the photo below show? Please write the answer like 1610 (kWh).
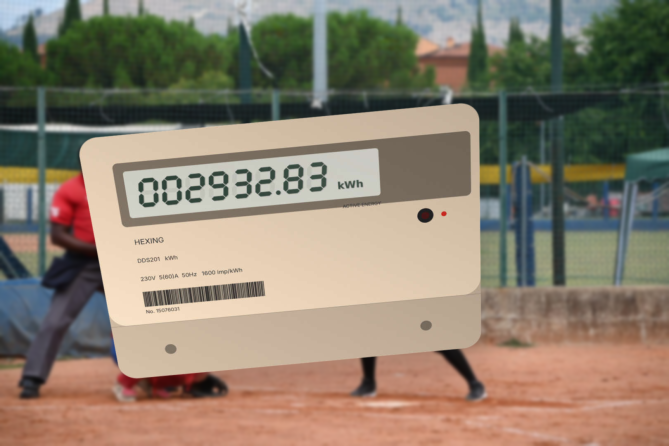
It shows 2932.83 (kWh)
